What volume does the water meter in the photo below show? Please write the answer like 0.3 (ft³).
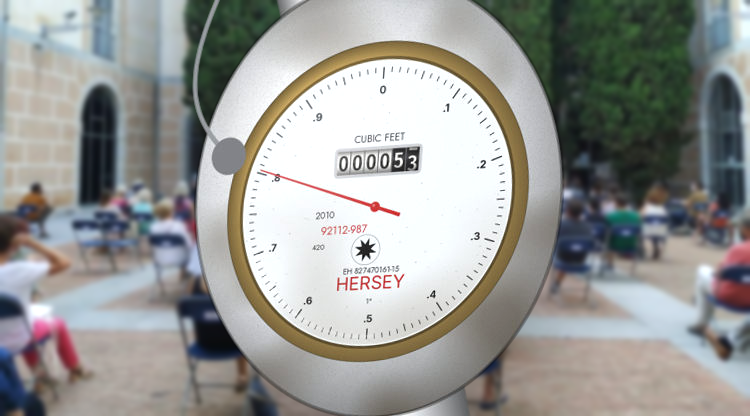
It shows 52.80 (ft³)
